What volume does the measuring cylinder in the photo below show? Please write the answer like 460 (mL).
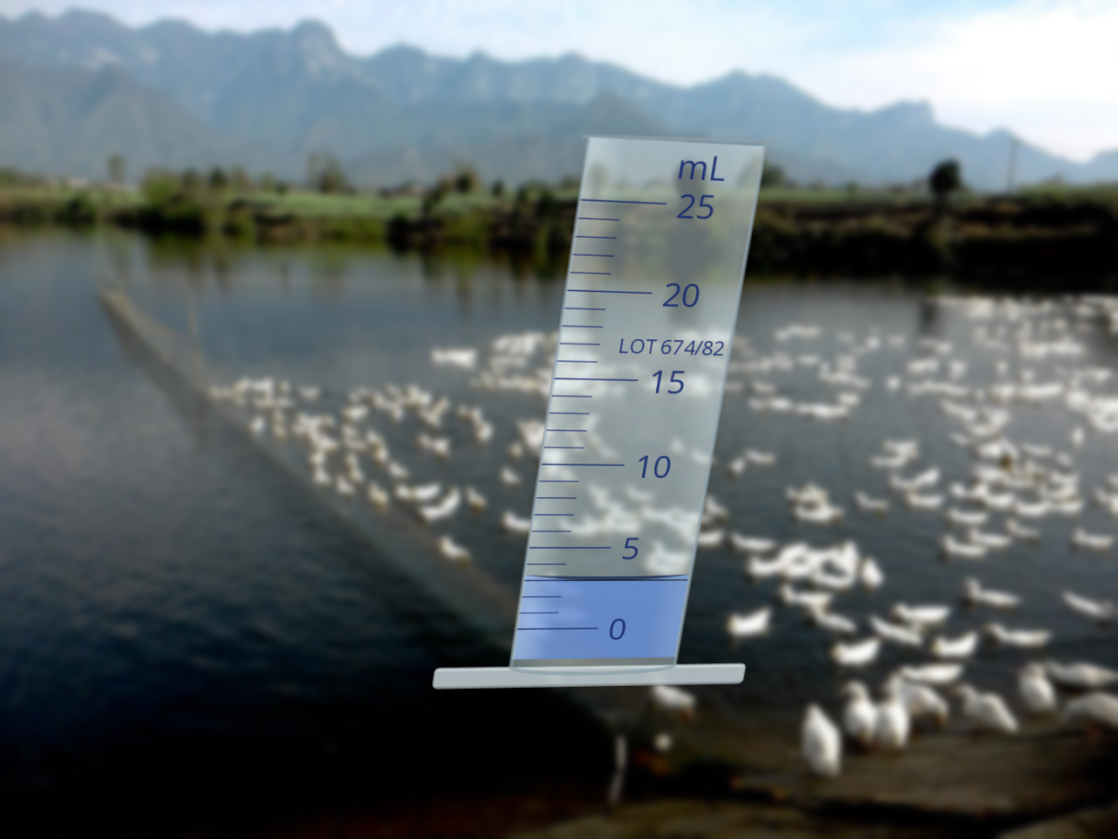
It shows 3 (mL)
